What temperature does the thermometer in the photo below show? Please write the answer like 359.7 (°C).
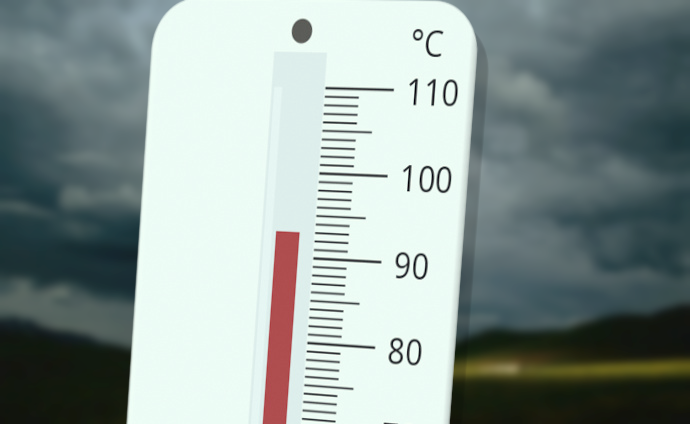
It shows 93 (°C)
